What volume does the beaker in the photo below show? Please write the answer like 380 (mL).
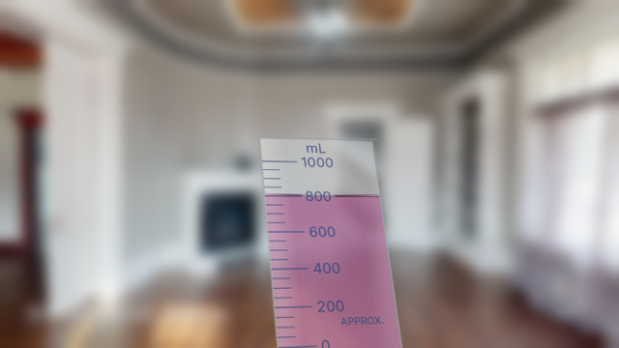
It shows 800 (mL)
